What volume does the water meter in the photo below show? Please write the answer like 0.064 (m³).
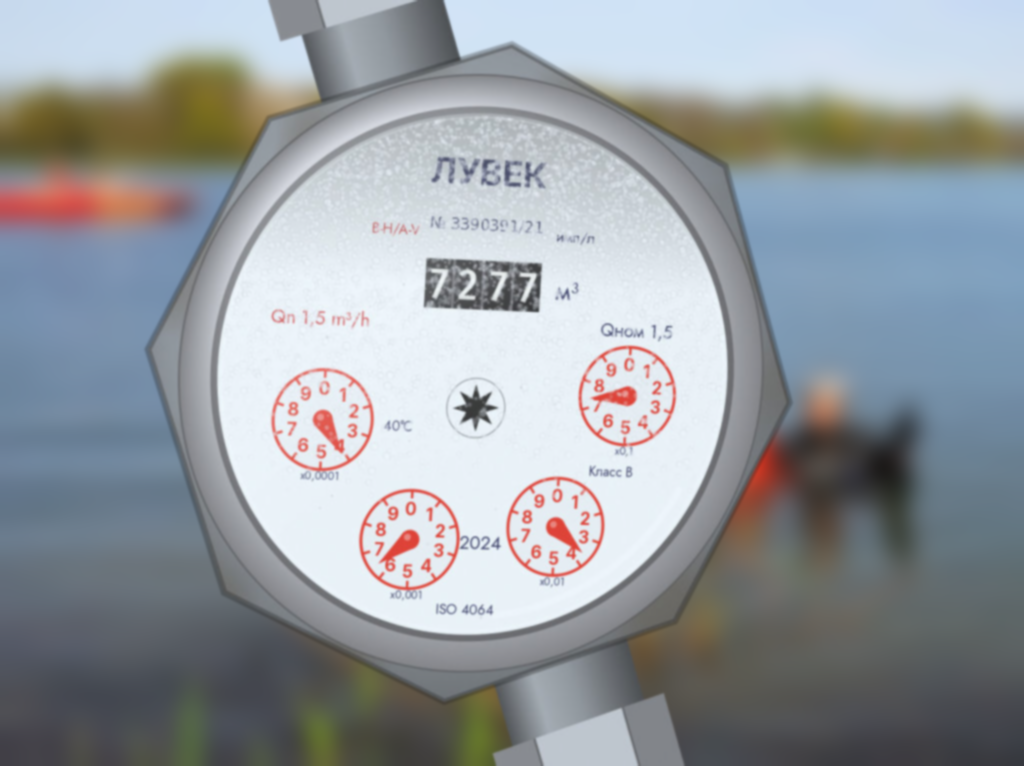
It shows 7277.7364 (m³)
